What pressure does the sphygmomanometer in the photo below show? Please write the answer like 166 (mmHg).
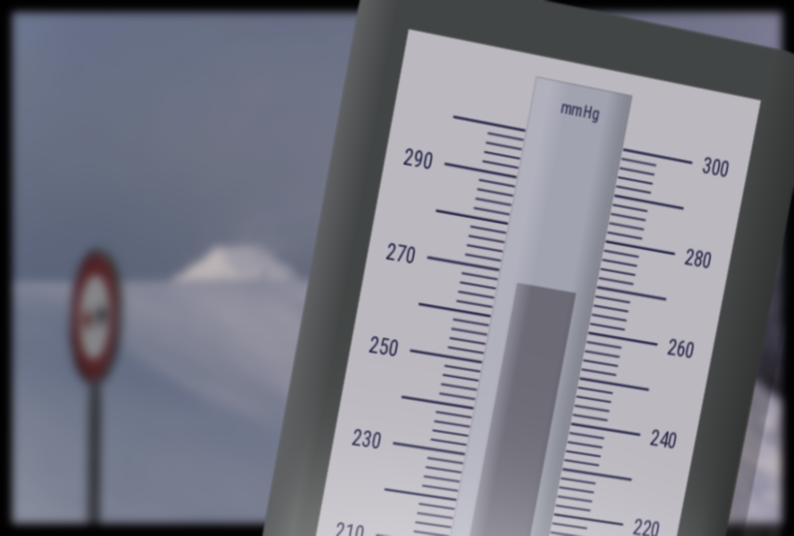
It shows 268 (mmHg)
